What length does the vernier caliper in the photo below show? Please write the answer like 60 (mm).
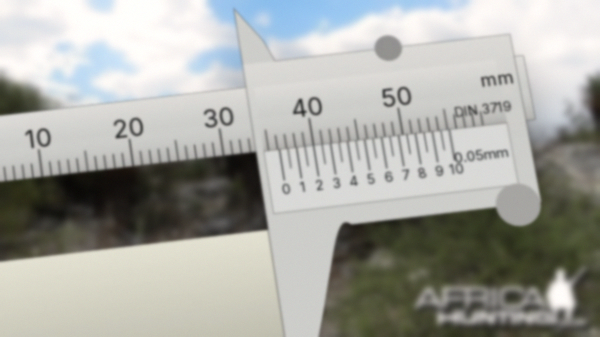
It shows 36.2 (mm)
